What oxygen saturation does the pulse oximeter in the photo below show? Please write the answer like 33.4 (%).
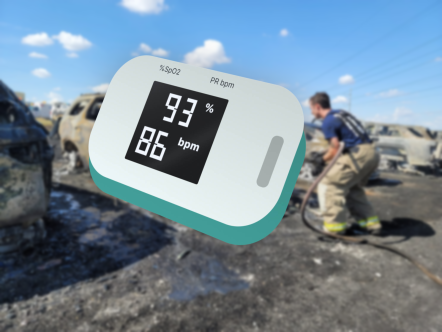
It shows 93 (%)
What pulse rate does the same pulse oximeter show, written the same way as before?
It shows 86 (bpm)
